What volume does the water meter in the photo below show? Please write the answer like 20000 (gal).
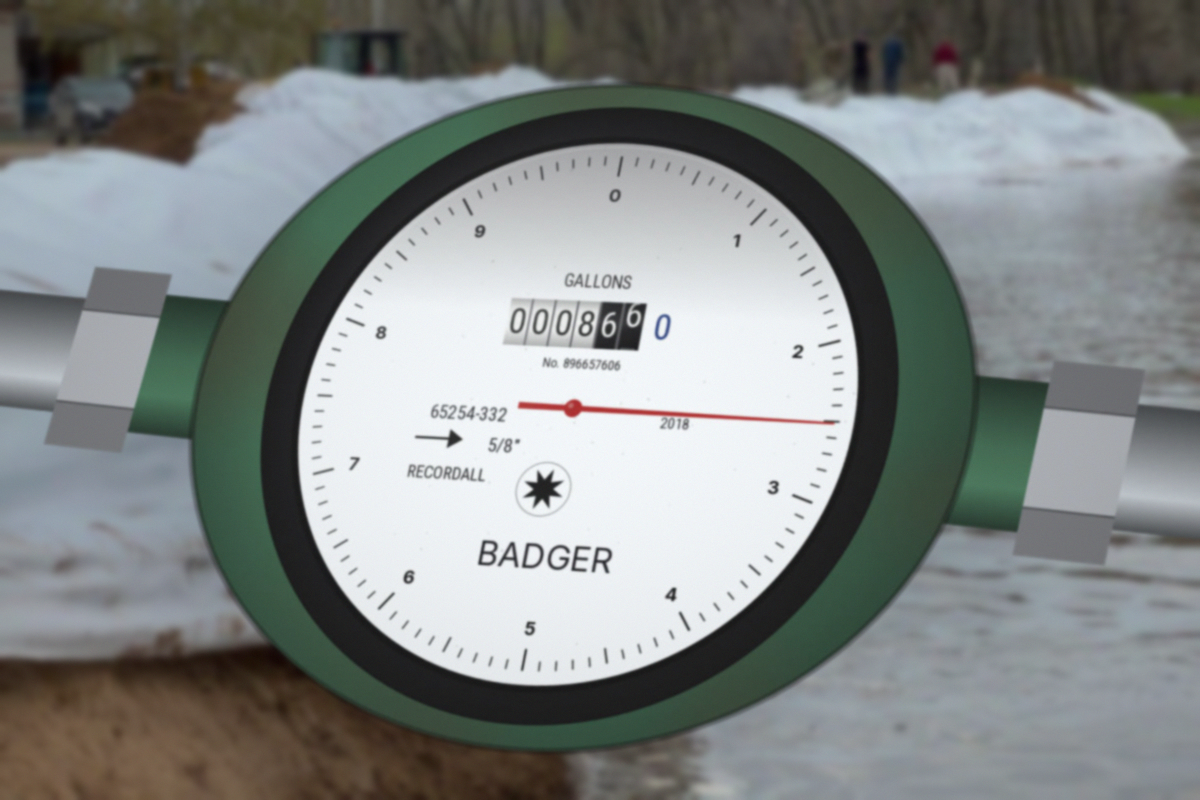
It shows 8662.5 (gal)
